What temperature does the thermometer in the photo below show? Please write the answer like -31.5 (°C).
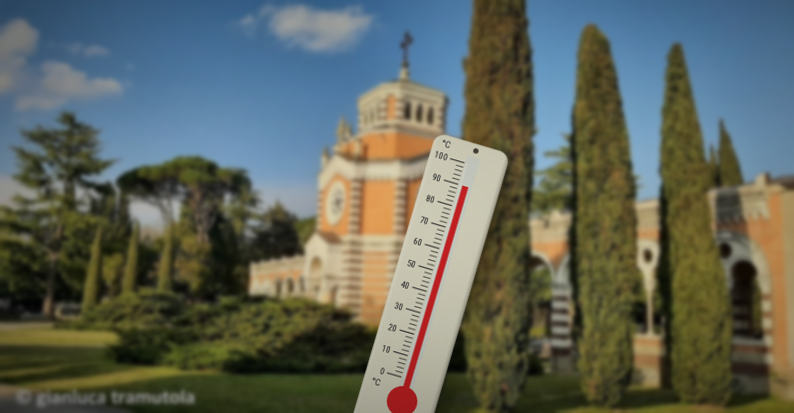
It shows 90 (°C)
